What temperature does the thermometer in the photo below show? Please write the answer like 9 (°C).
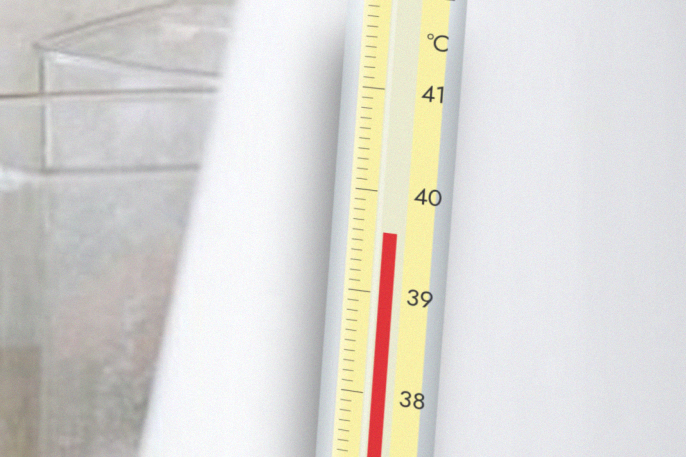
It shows 39.6 (°C)
